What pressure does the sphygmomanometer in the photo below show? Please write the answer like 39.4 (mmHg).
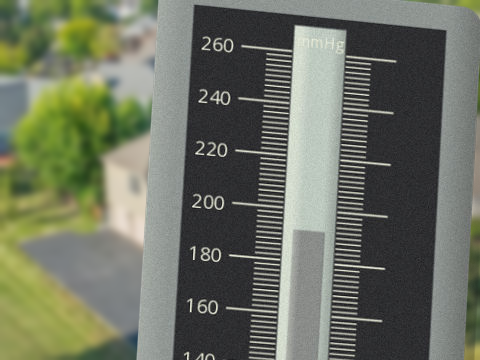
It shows 192 (mmHg)
